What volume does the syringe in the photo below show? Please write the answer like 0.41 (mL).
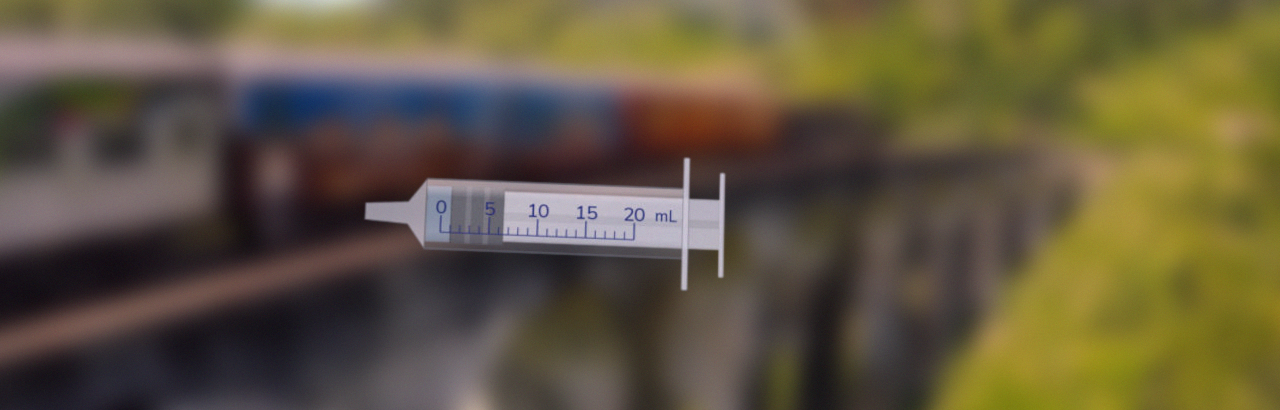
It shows 1 (mL)
